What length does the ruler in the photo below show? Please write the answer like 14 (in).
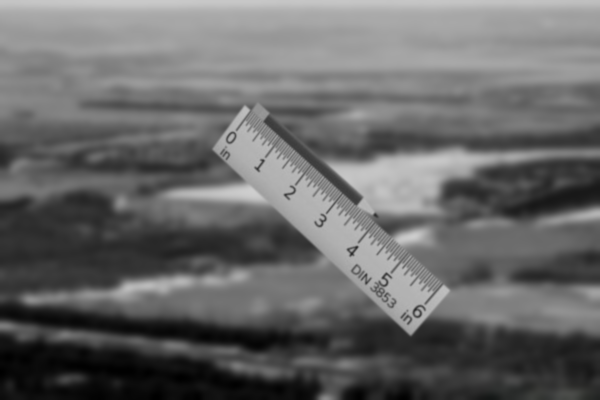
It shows 4 (in)
